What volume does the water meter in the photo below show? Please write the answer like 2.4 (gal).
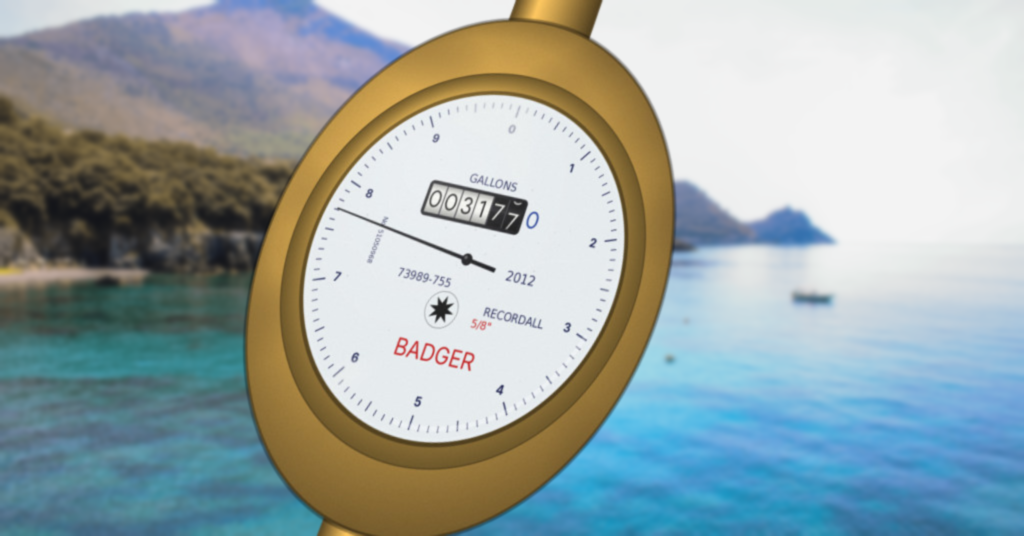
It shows 31767.7 (gal)
